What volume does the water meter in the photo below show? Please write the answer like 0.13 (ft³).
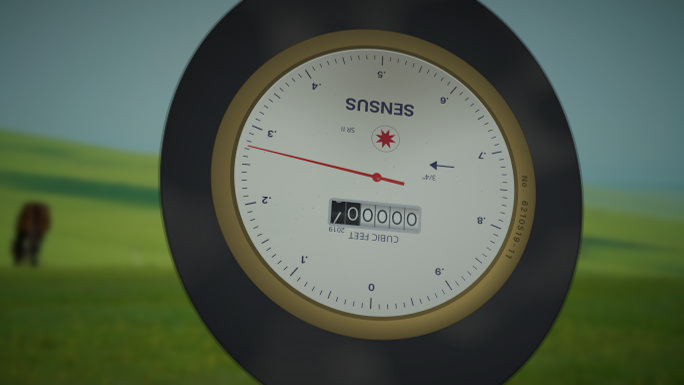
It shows 7.27 (ft³)
